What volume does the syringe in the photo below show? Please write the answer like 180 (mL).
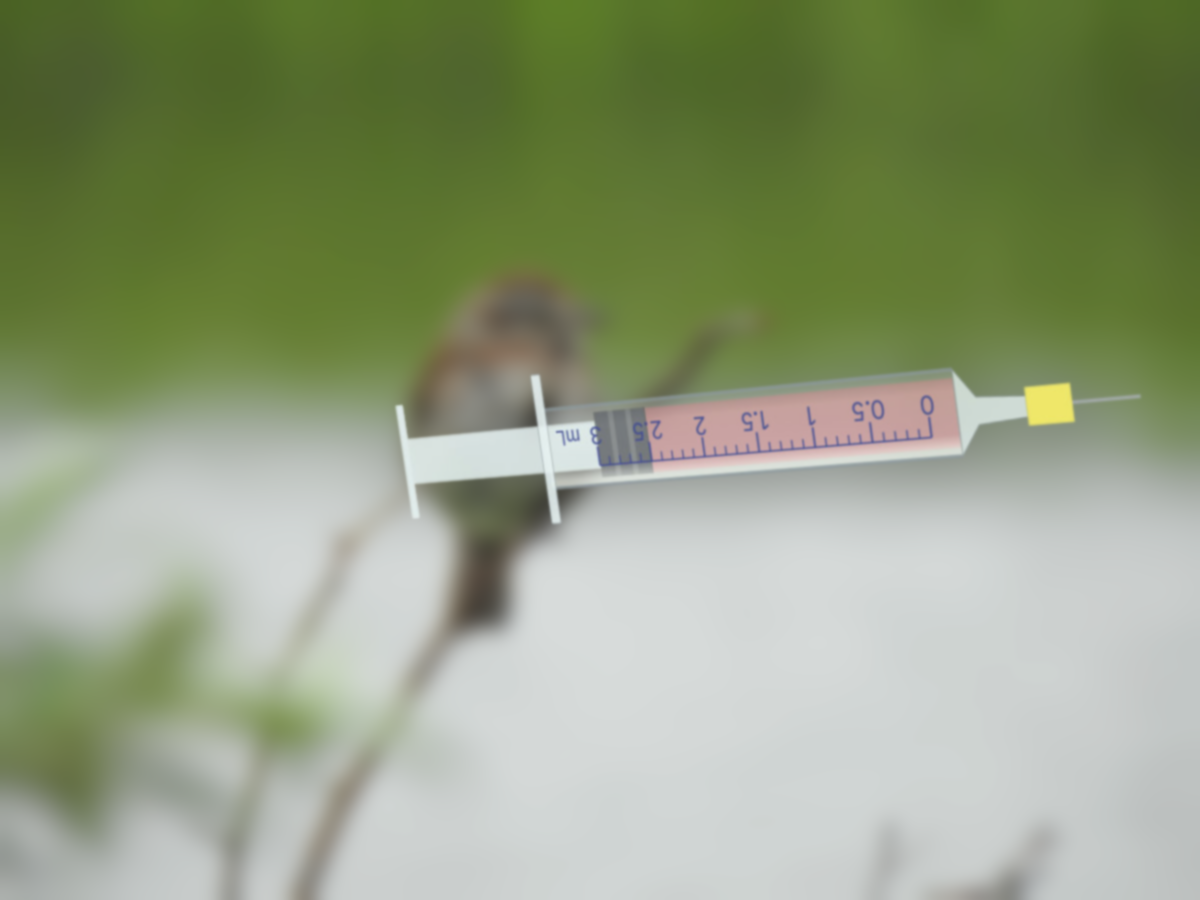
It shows 2.5 (mL)
